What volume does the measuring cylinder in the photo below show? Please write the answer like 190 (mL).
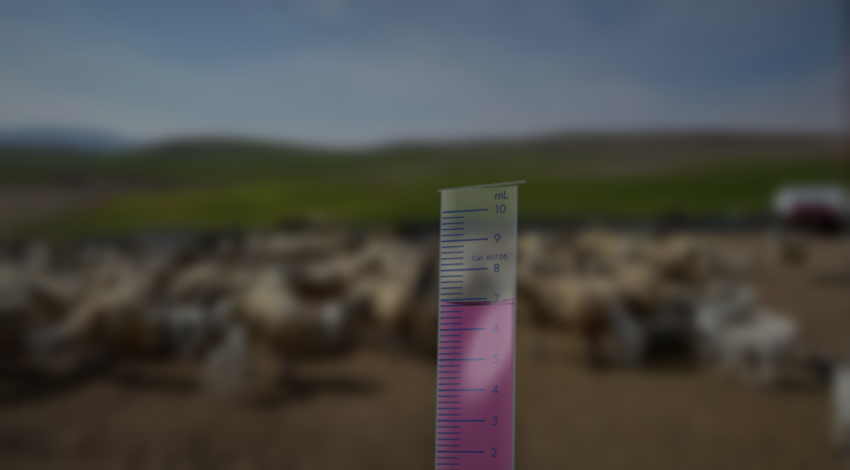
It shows 6.8 (mL)
